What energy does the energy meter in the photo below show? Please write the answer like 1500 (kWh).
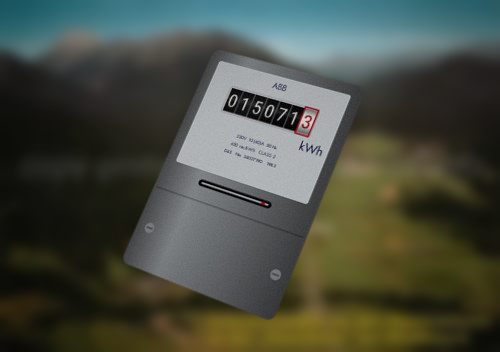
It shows 15071.3 (kWh)
